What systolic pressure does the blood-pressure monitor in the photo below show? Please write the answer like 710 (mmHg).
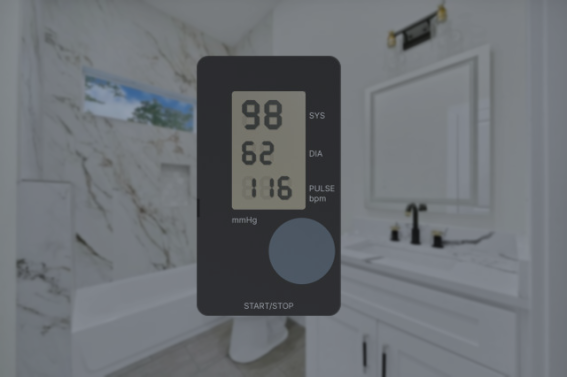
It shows 98 (mmHg)
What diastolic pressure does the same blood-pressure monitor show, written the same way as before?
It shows 62 (mmHg)
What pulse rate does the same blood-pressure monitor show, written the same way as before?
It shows 116 (bpm)
